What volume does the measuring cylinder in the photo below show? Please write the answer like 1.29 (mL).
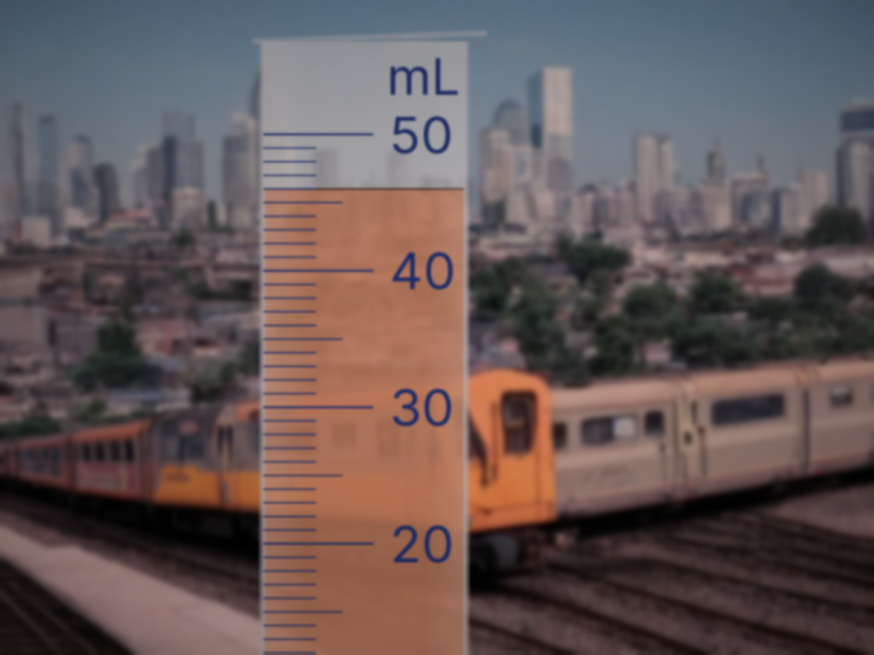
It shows 46 (mL)
